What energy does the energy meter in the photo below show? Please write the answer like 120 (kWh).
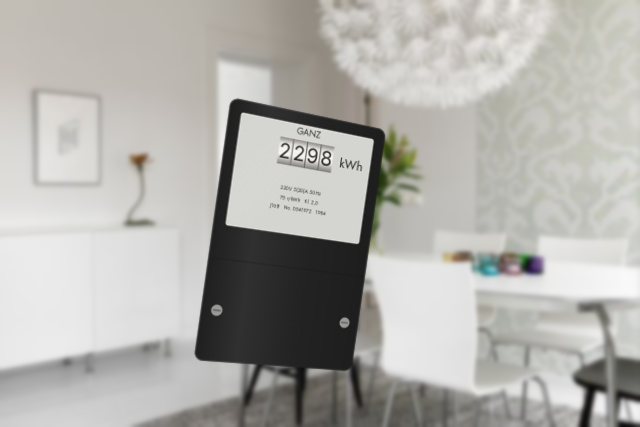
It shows 2298 (kWh)
